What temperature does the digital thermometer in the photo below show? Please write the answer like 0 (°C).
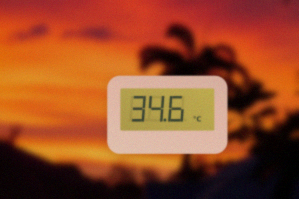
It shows 34.6 (°C)
